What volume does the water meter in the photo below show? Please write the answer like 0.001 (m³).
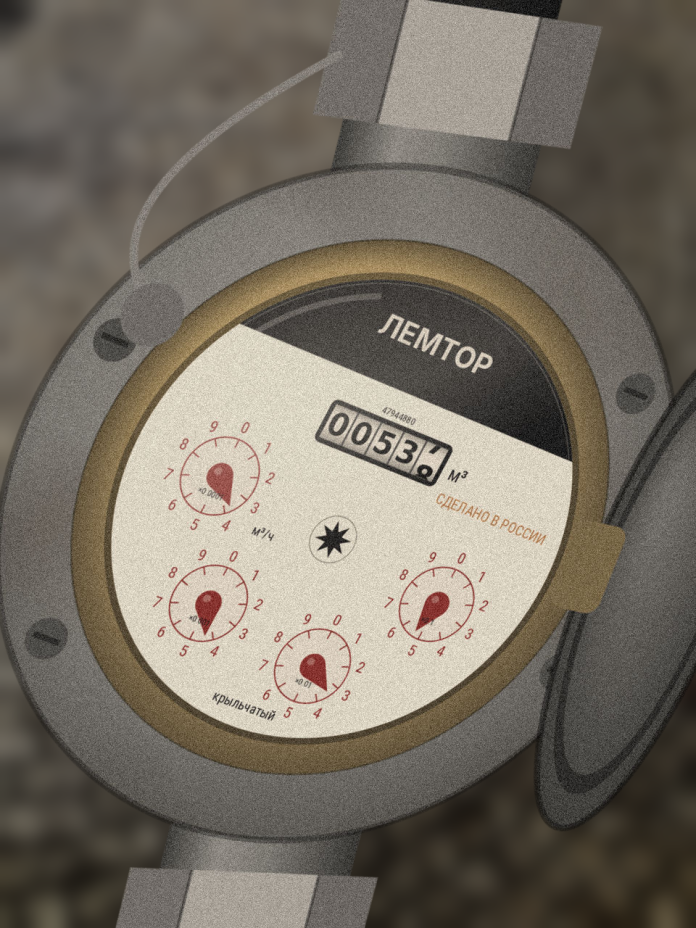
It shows 537.5343 (m³)
